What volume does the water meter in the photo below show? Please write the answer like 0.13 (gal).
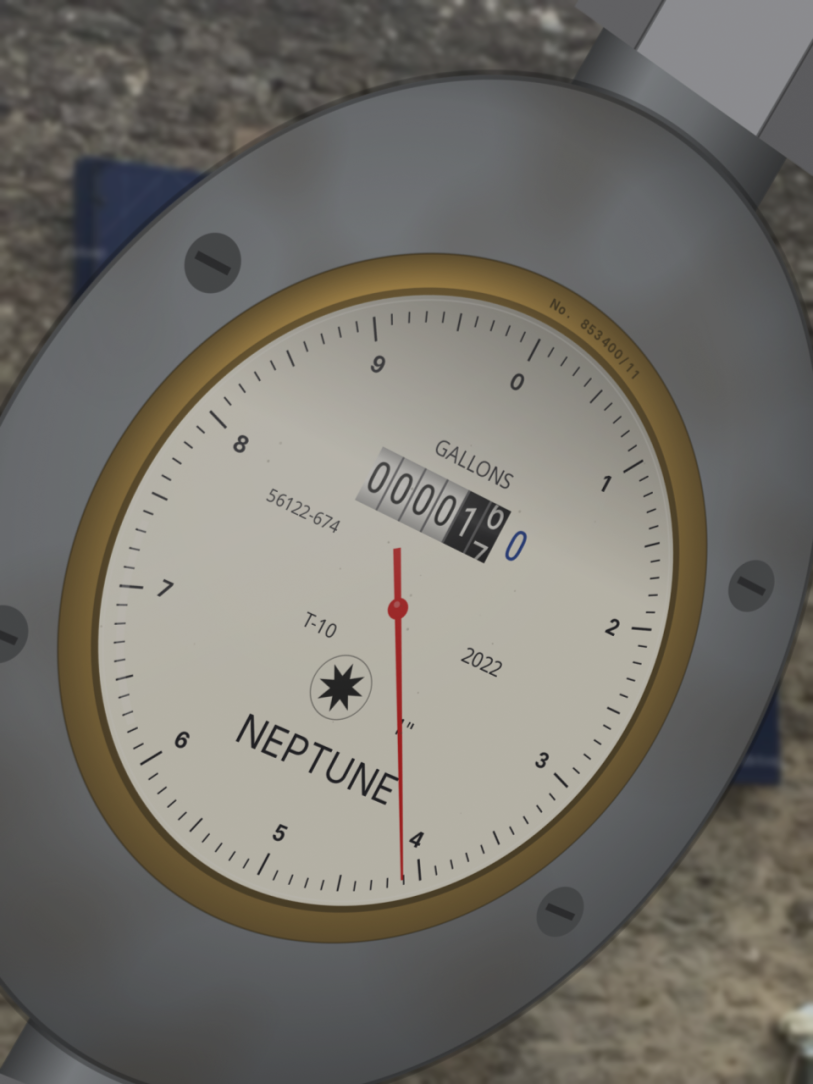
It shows 164.1 (gal)
